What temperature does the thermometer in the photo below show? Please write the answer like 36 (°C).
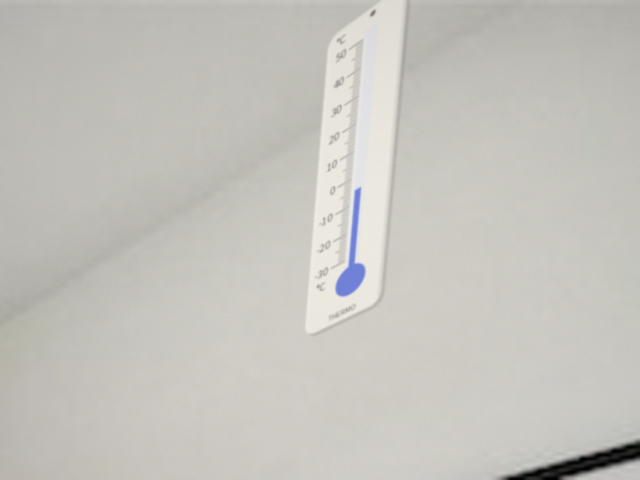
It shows -5 (°C)
